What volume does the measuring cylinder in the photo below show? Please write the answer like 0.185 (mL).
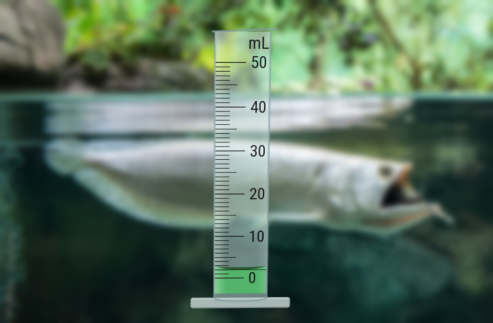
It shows 2 (mL)
